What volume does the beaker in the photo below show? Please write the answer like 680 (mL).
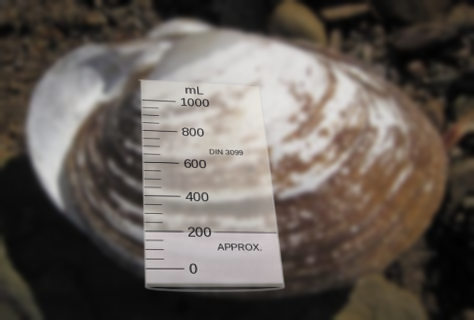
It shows 200 (mL)
